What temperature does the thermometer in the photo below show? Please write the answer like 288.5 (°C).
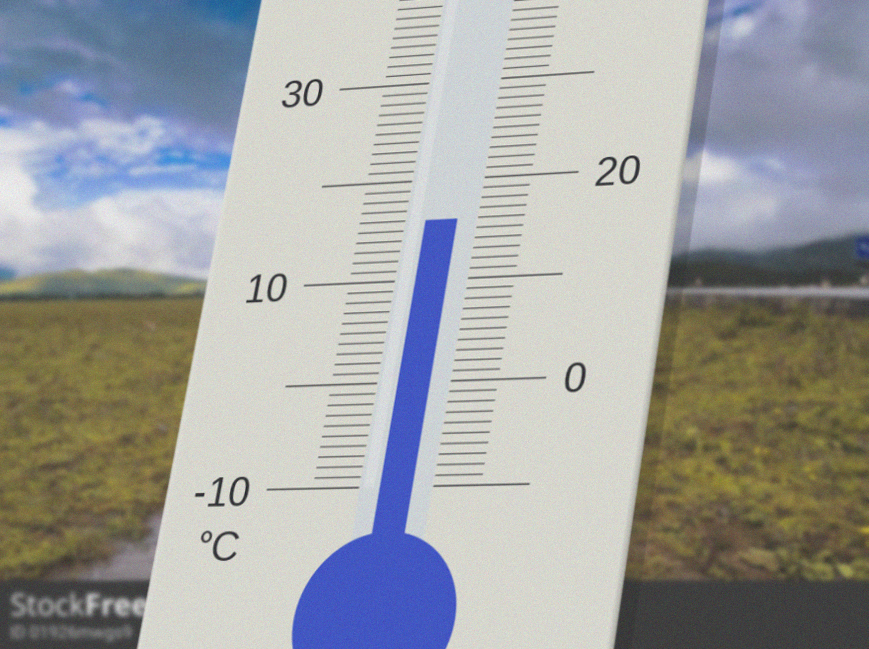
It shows 16 (°C)
